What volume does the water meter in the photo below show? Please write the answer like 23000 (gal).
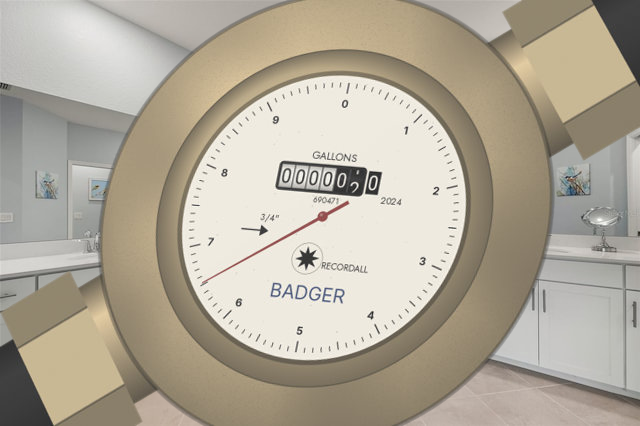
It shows 16.5 (gal)
